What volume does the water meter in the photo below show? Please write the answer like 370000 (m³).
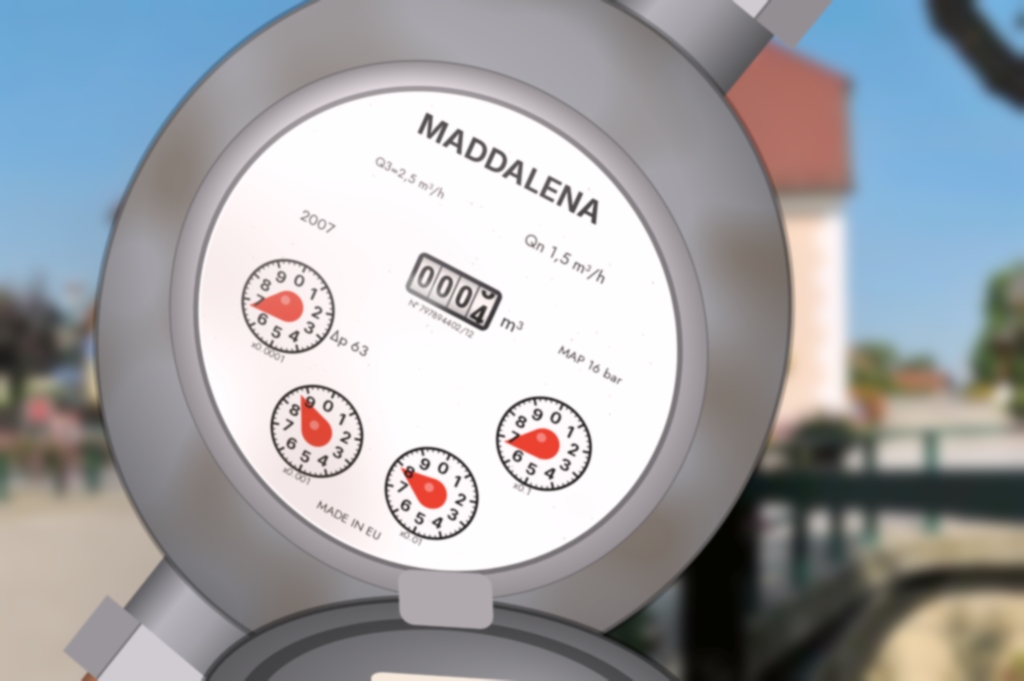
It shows 3.6786 (m³)
